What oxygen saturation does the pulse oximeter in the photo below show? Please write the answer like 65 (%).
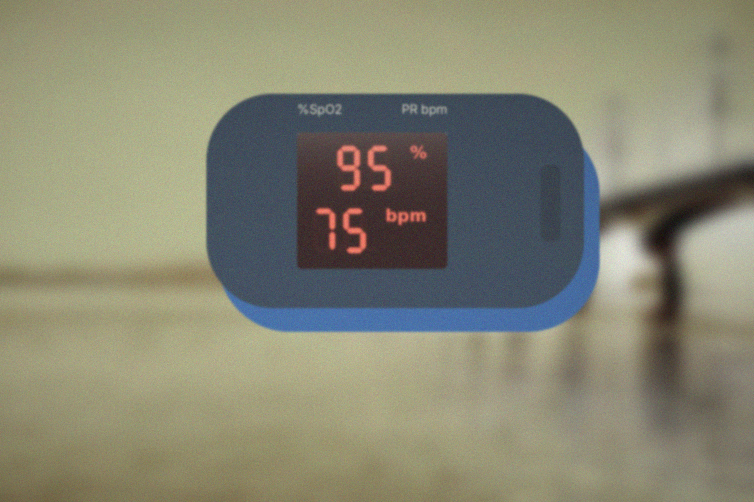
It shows 95 (%)
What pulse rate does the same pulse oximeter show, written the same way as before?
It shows 75 (bpm)
